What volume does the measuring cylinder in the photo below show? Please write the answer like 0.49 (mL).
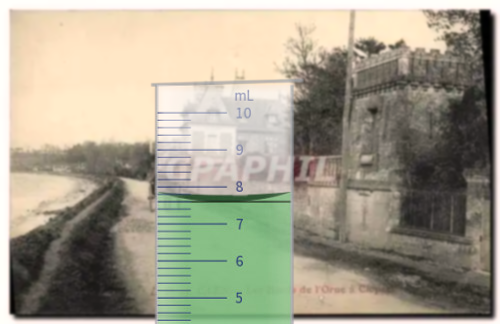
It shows 7.6 (mL)
